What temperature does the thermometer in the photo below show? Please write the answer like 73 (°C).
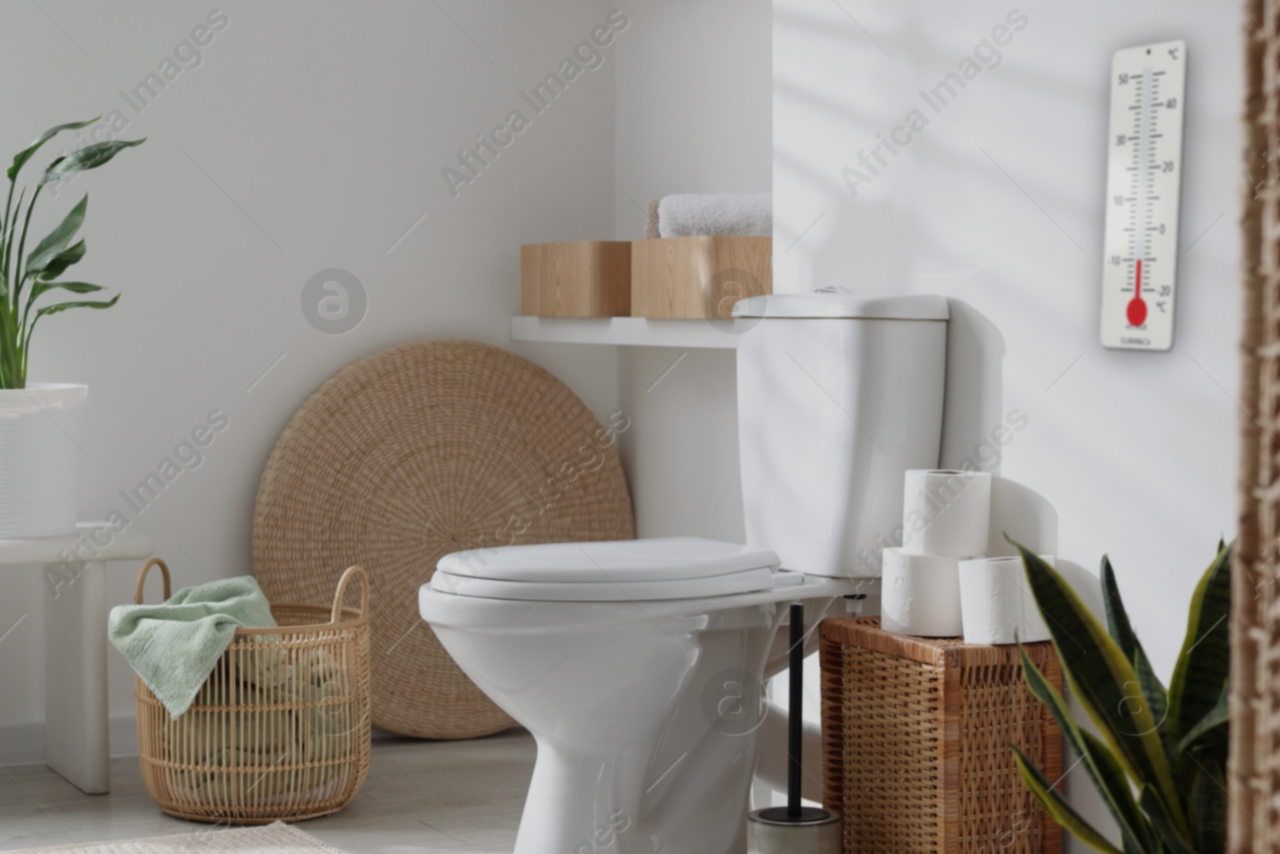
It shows -10 (°C)
